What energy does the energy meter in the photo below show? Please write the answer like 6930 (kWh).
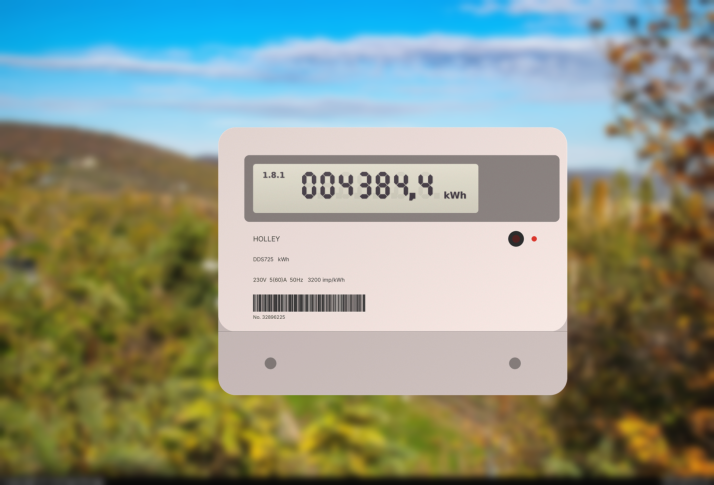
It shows 4384.4 (kWh)
